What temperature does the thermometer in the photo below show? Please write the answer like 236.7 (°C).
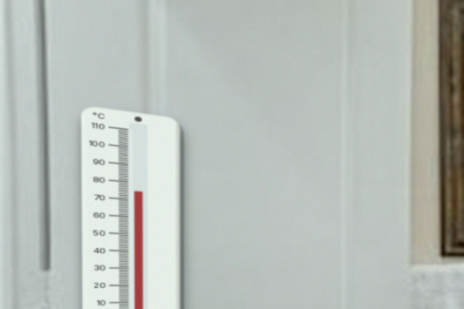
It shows 75 (°C)
